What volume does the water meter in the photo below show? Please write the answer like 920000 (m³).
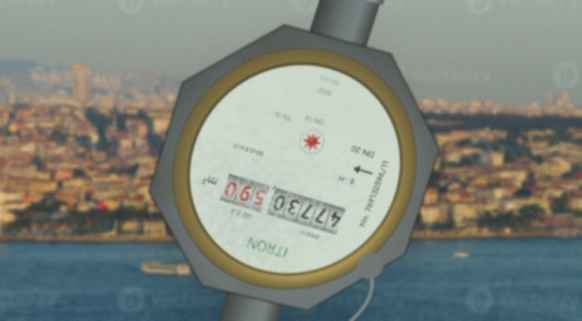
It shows 47730.590 (m³)
